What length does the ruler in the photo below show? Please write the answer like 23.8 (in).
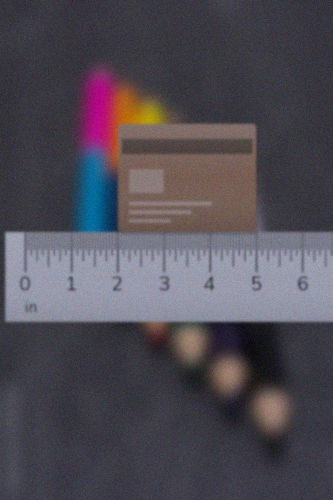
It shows 3 (in)
